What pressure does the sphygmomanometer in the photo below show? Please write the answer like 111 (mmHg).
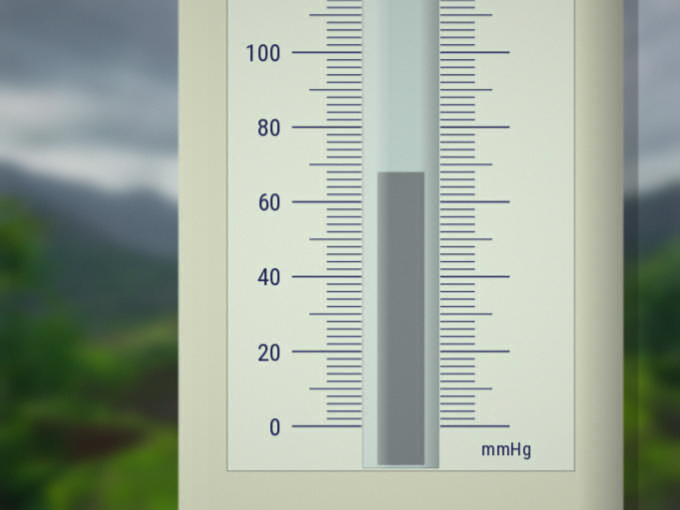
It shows 68 (mmHg)
